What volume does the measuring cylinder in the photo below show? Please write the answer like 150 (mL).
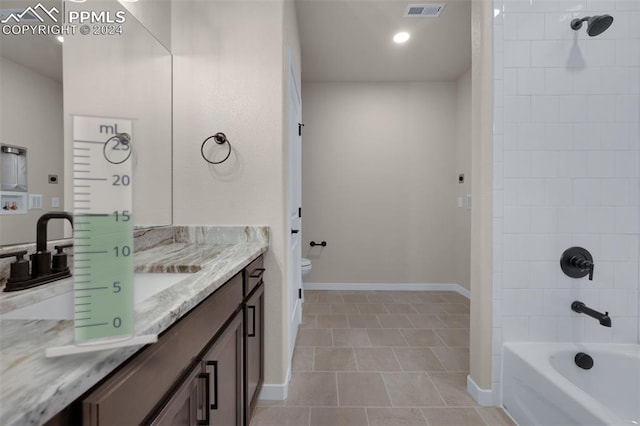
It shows 15 (mL)
